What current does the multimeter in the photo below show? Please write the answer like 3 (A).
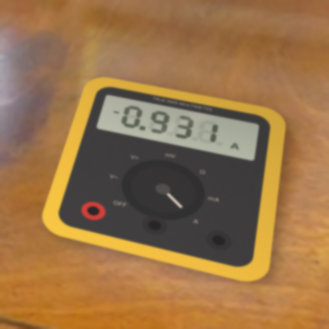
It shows -0.931 (A)
